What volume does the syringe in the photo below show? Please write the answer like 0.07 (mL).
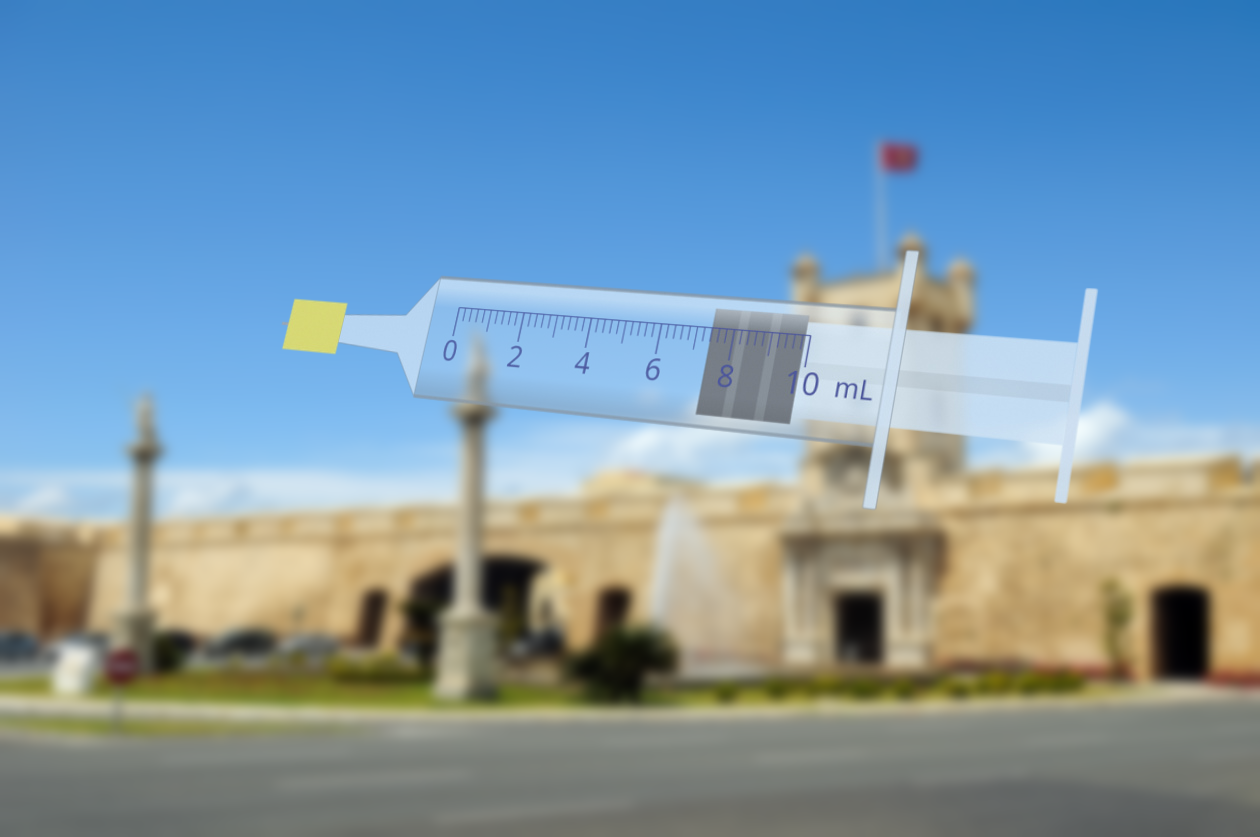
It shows 7.4 (mL)
